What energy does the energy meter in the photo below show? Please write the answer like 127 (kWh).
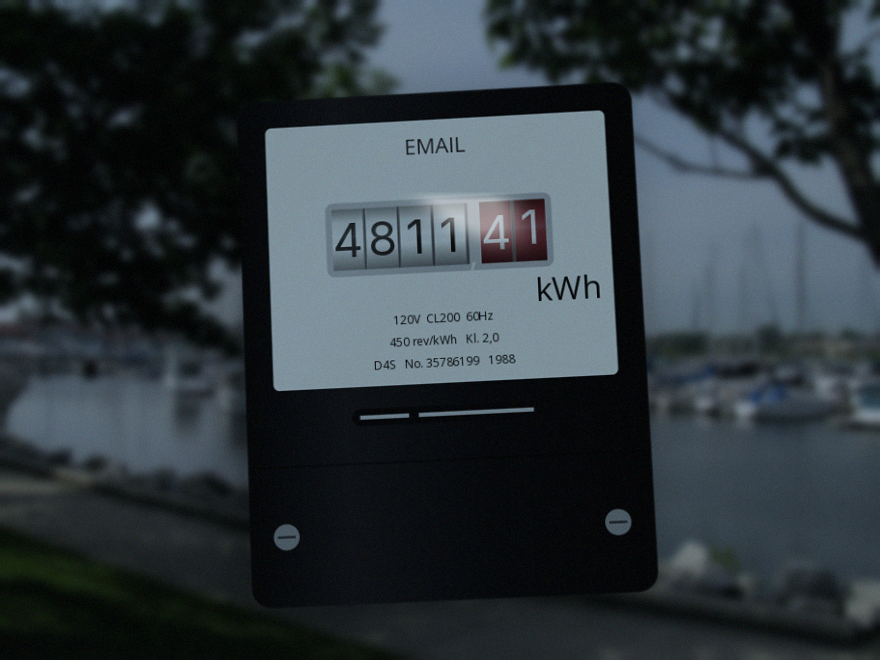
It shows 4811.41 (kWh)
